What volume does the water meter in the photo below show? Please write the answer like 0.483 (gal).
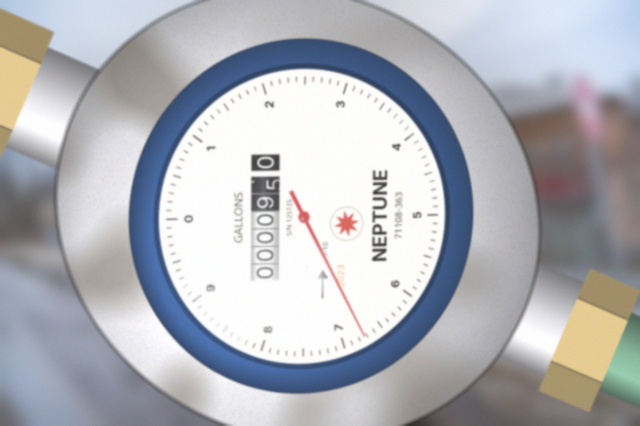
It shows 946.7 (gal)
